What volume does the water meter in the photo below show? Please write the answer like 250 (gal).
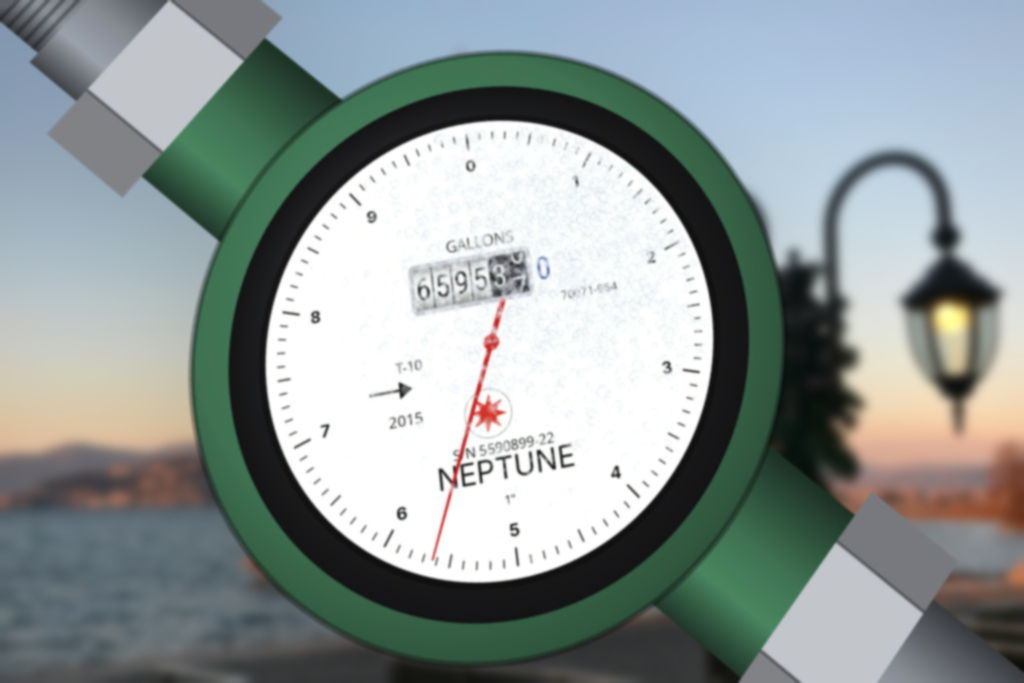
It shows 6595365.6 (gal)
